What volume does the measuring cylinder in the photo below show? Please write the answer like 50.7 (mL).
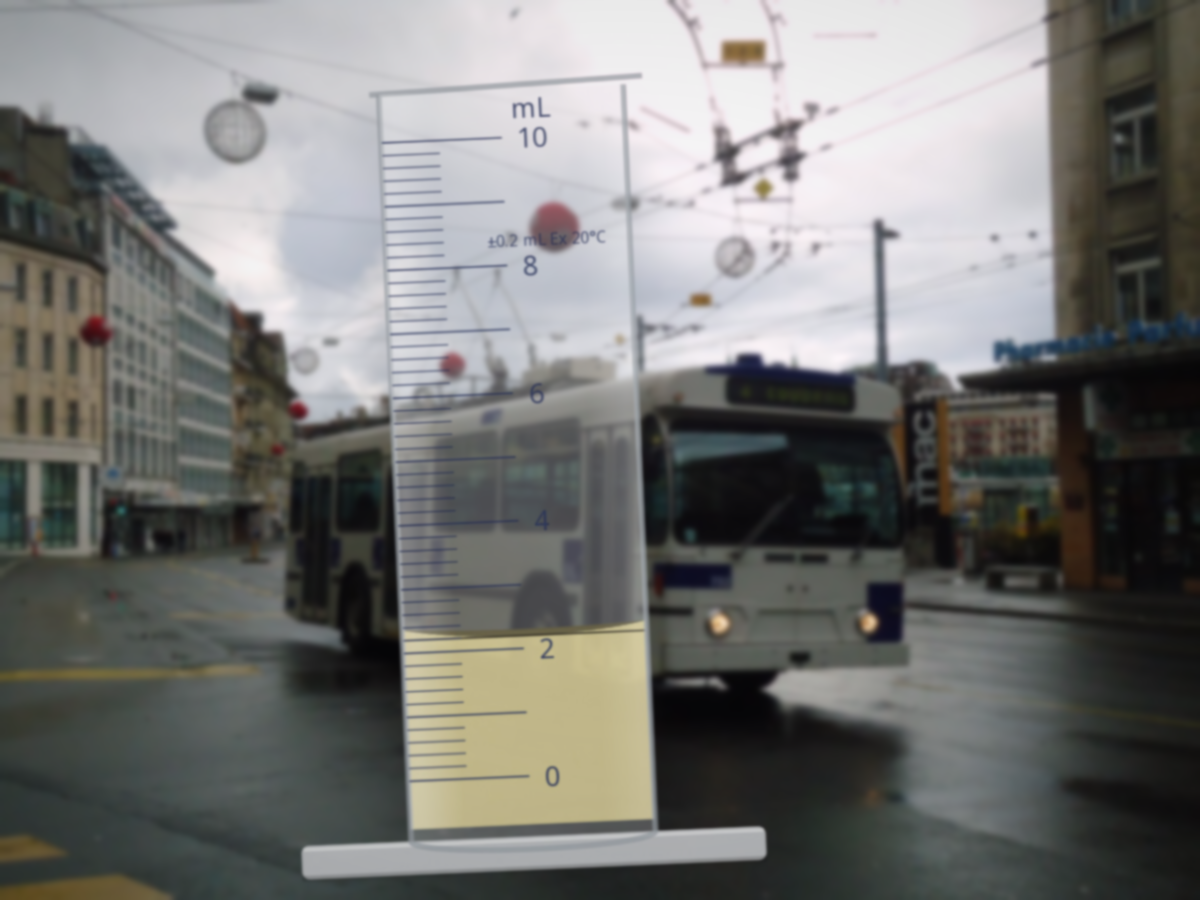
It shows 2.2 (mL)
